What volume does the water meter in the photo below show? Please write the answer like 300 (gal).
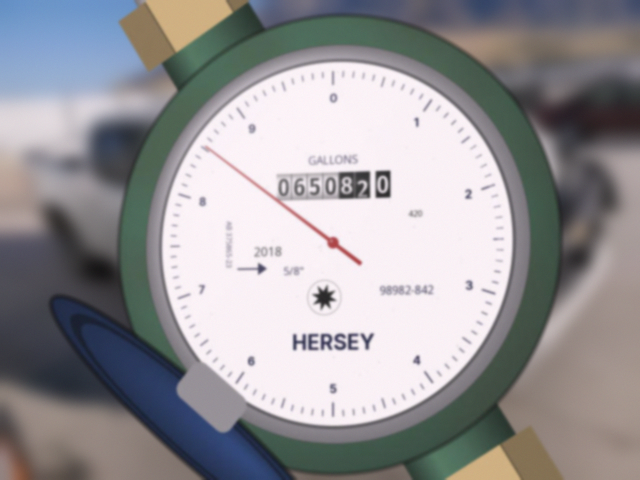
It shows 650818.5 (gal)
